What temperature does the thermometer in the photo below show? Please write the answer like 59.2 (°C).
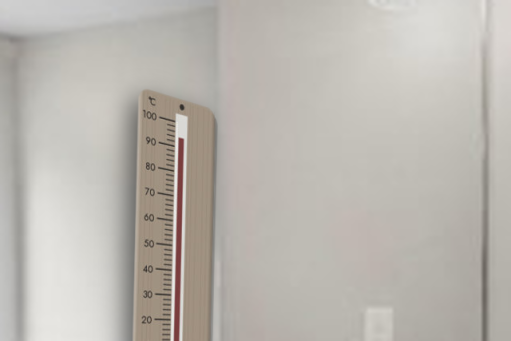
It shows 94 (°C)
